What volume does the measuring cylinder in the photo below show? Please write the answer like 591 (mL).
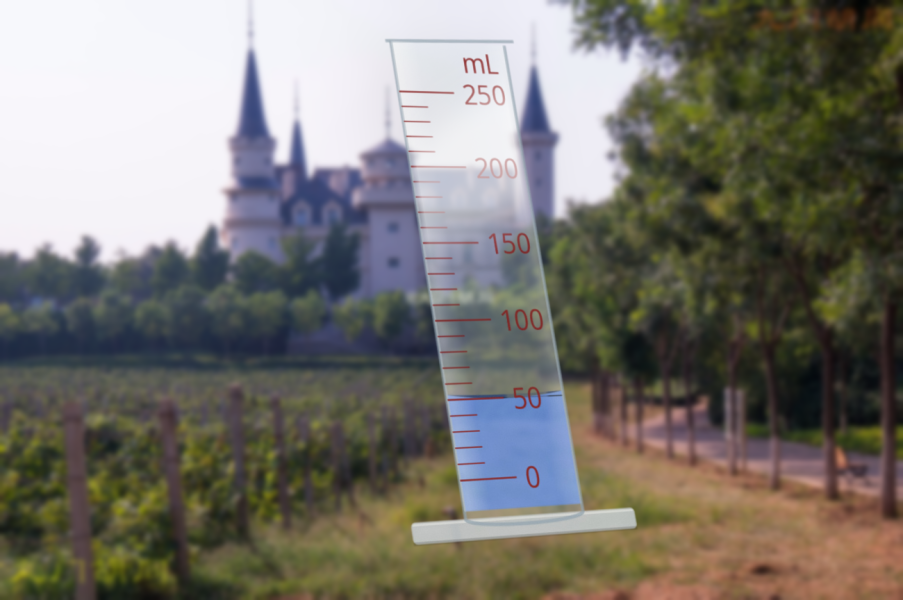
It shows 50 (mL)
